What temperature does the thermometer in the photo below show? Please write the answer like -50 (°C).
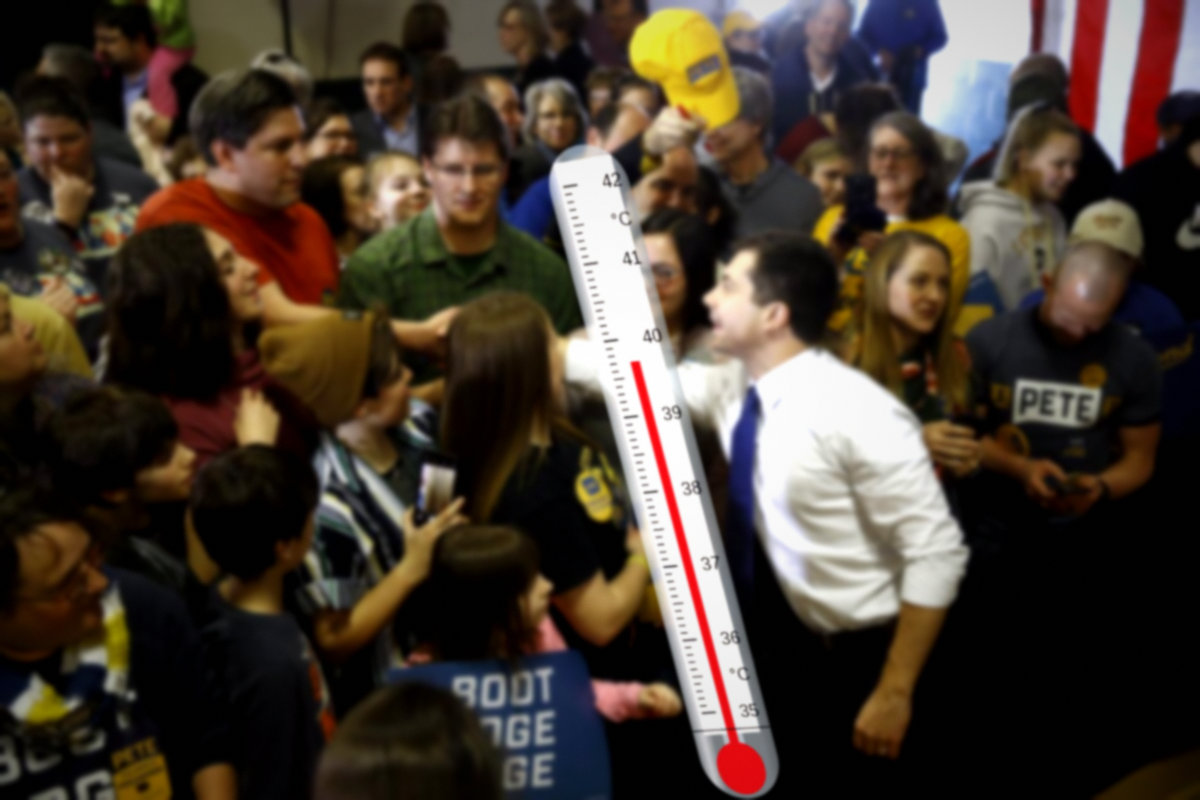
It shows 39.7 (°C)
